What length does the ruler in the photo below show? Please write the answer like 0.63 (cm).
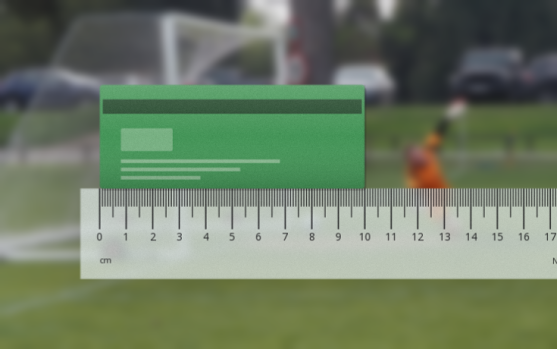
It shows 10 (cm)
